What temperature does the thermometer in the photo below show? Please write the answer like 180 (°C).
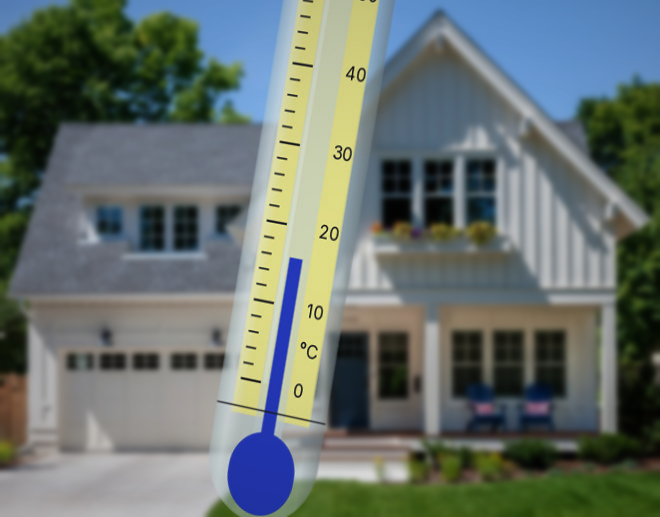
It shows 16 (°C)
